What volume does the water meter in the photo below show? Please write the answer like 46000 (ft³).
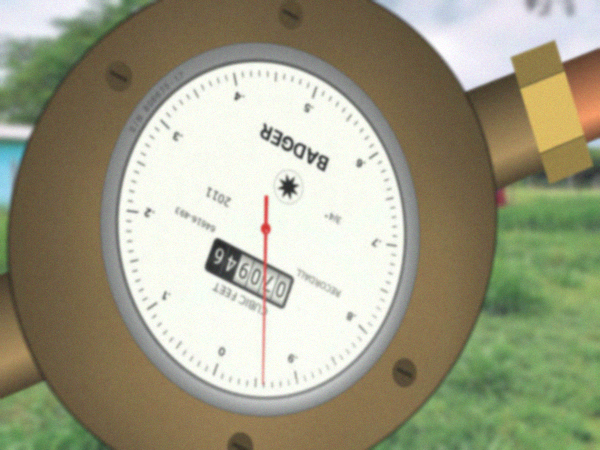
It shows 70945.94 (ft³)
